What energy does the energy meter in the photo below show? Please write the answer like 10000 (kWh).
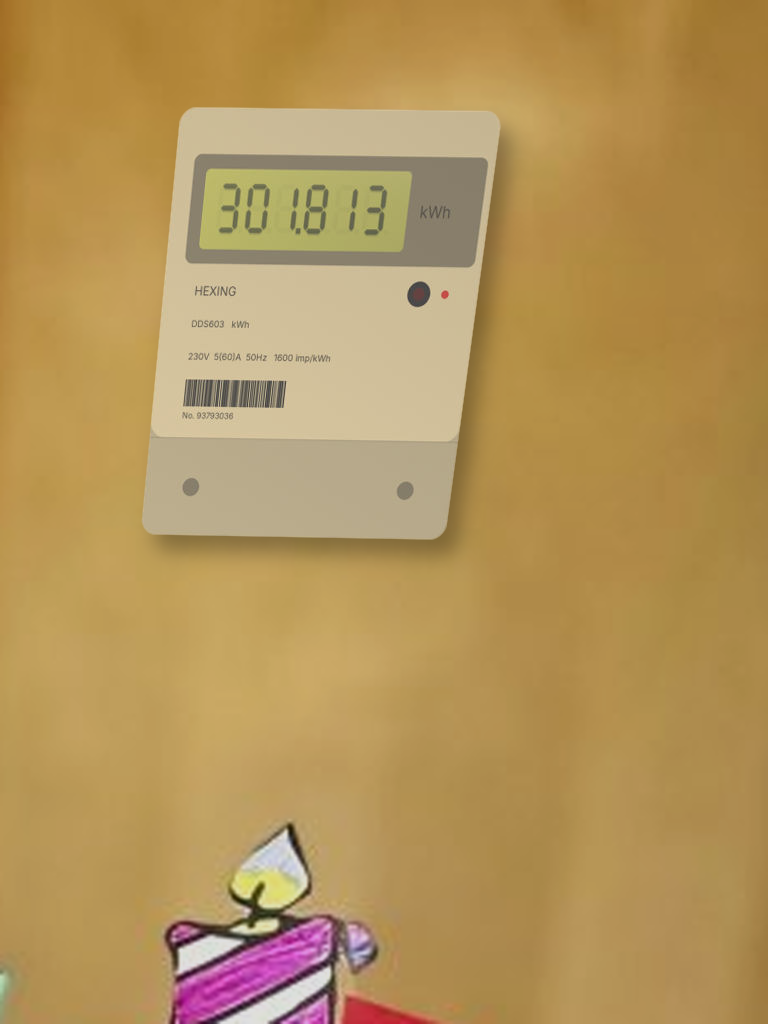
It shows 301.813 (kWh)
